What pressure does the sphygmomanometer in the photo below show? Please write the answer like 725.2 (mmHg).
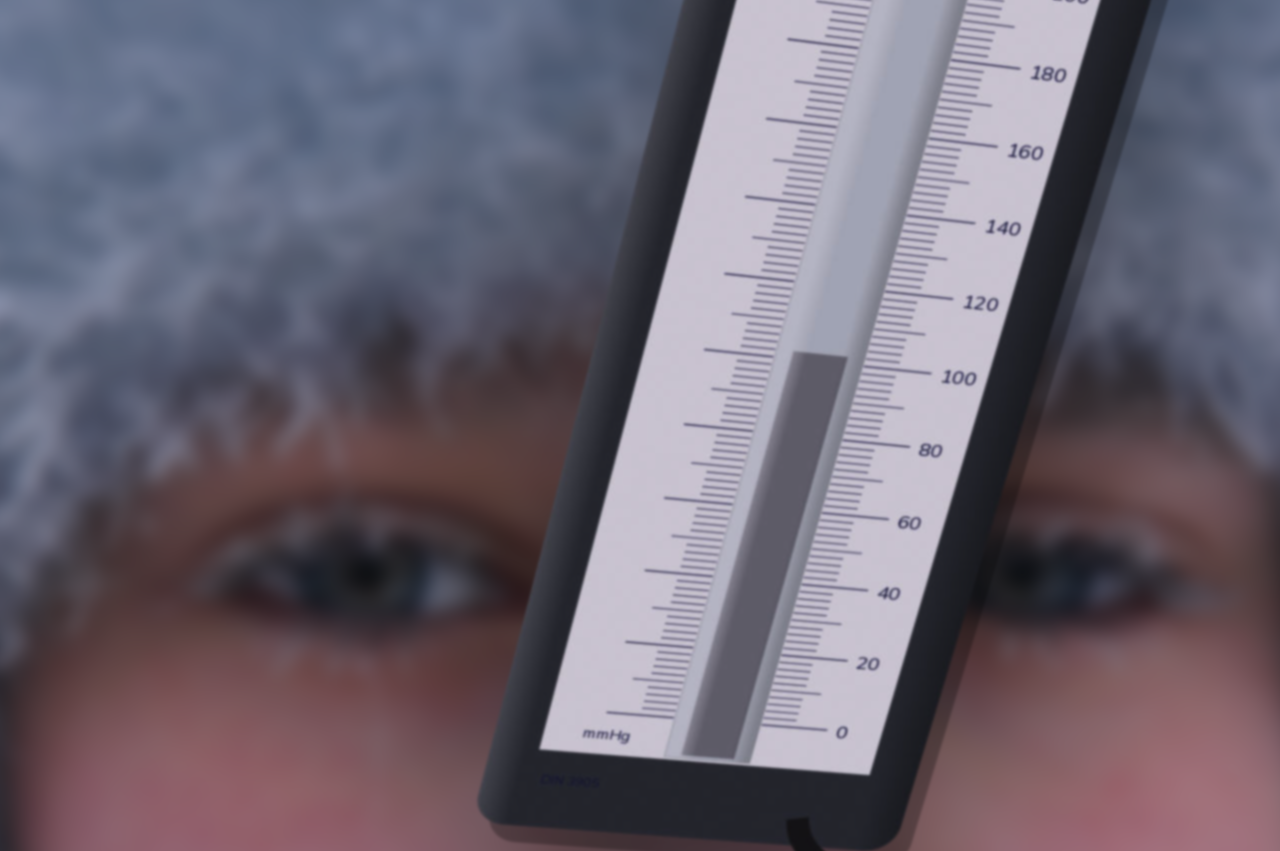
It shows 102 (mmHg)
